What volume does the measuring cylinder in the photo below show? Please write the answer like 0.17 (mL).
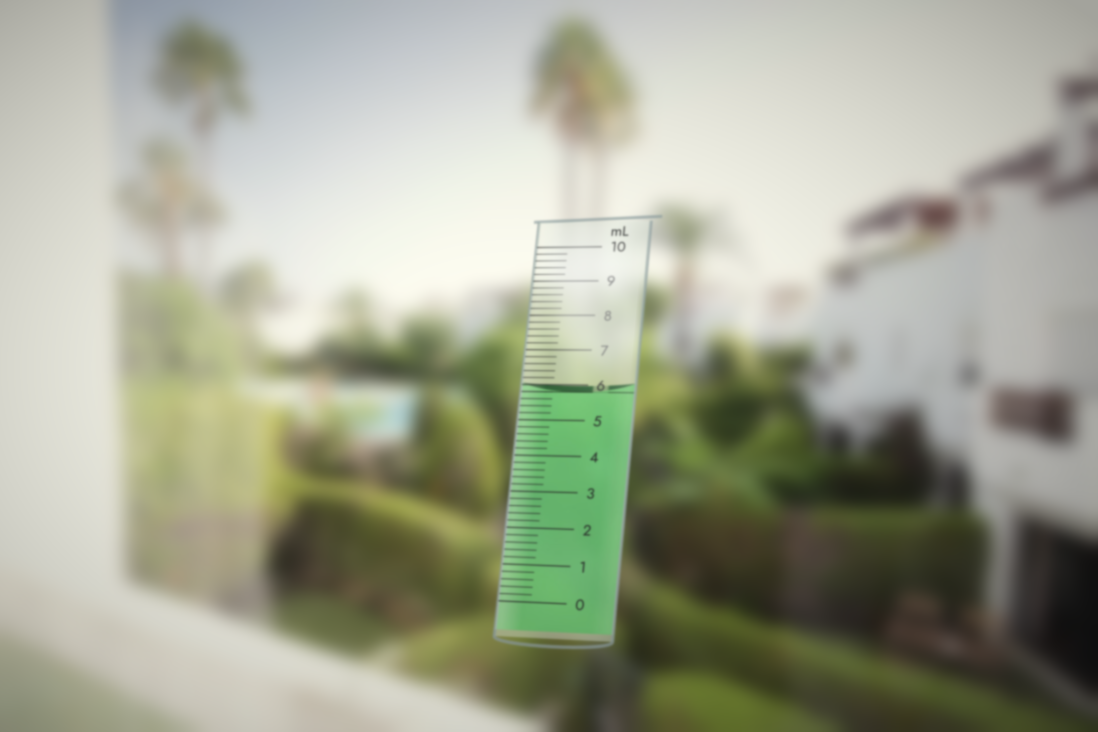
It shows 5.8 (mL)
